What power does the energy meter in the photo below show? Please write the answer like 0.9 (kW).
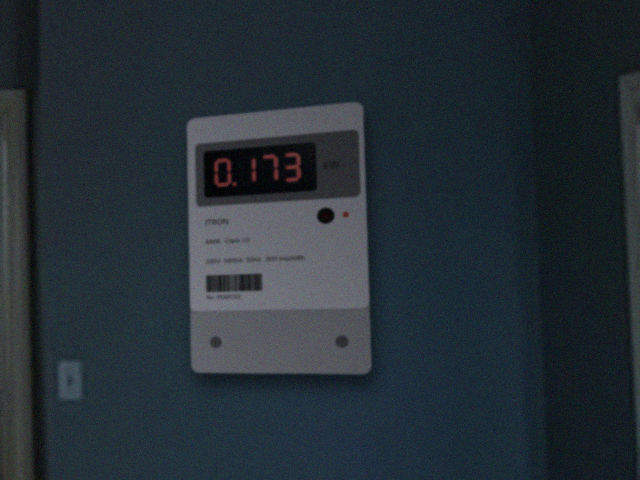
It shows 0.173 (kW)
